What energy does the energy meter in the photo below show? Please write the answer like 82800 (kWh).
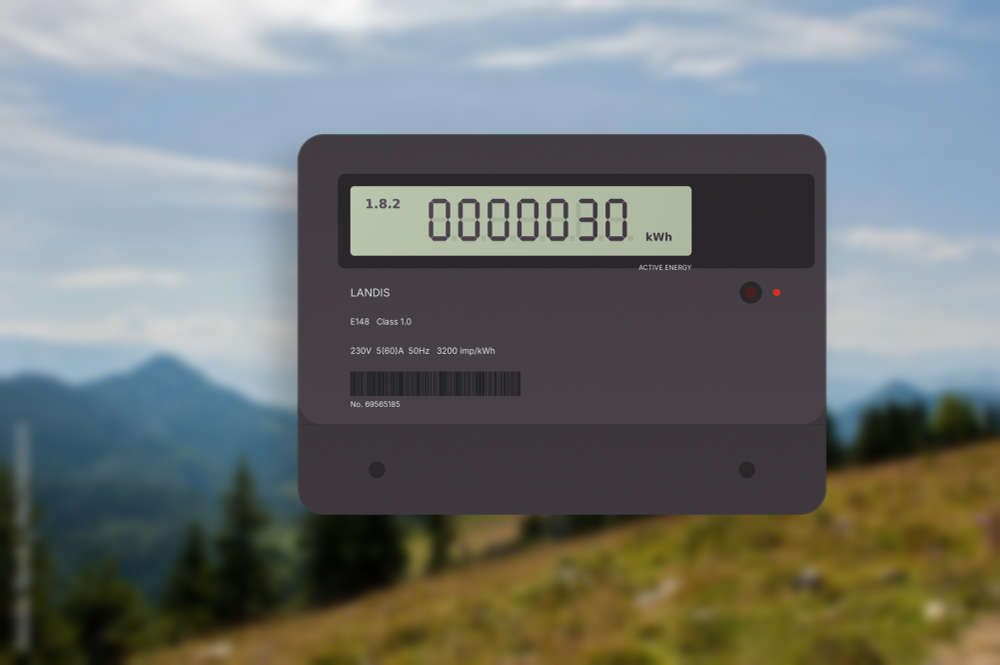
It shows 30 (kWh)
